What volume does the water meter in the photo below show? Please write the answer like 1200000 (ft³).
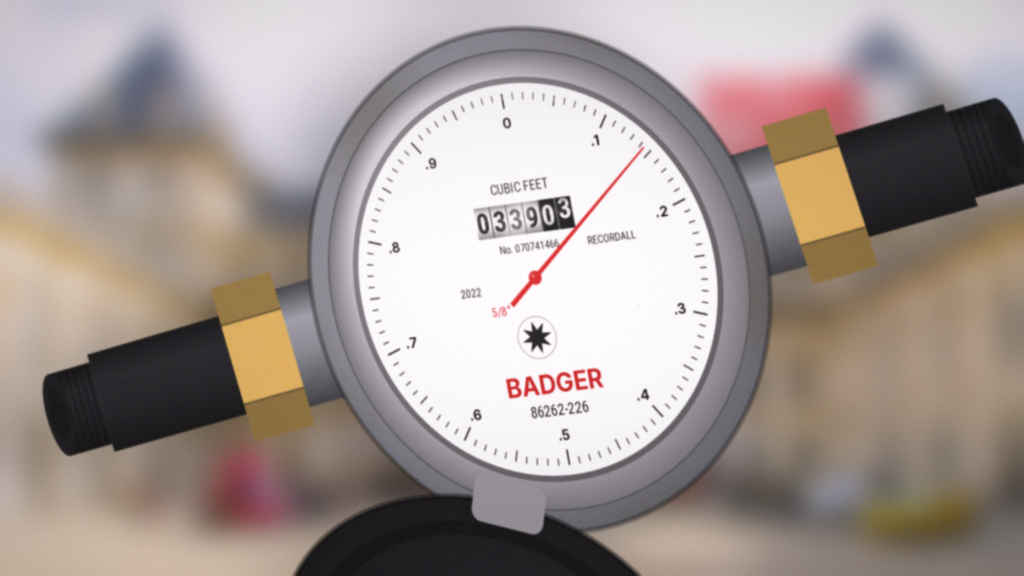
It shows 33903.14 (ft³)
